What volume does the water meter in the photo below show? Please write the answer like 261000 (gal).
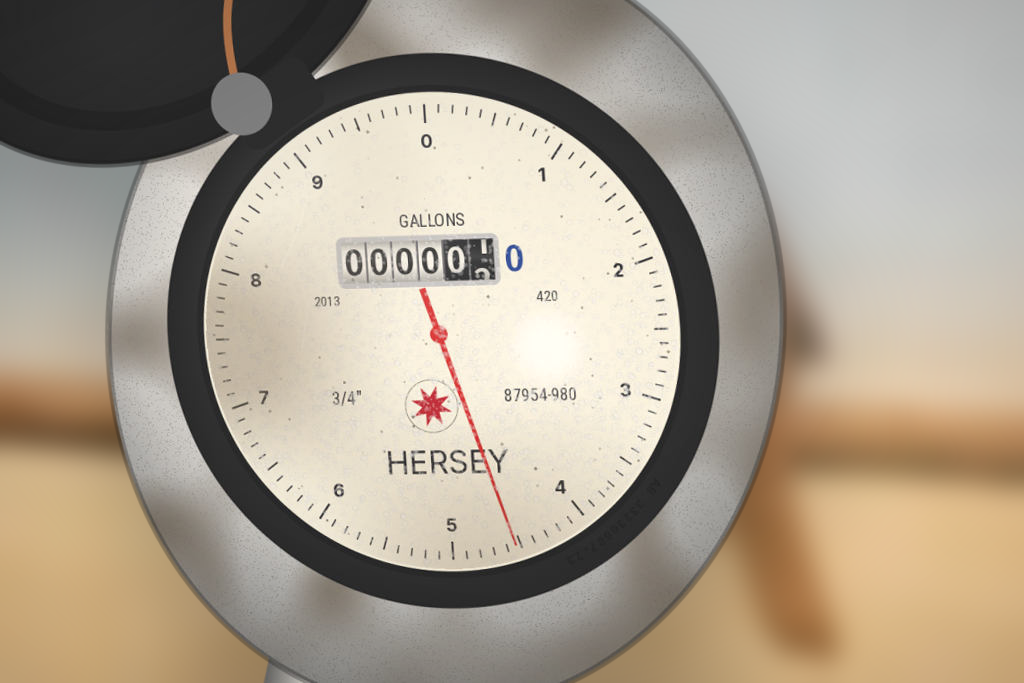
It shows 14.5 (gal)
